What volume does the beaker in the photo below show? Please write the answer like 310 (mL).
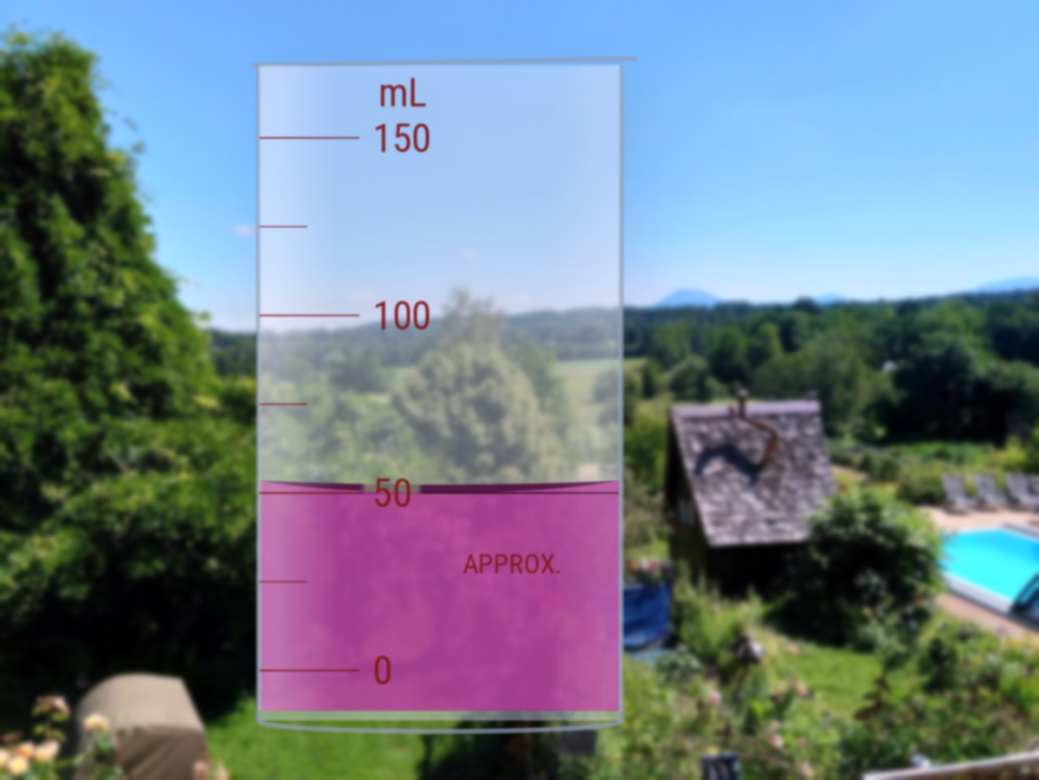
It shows 50 (mL)
